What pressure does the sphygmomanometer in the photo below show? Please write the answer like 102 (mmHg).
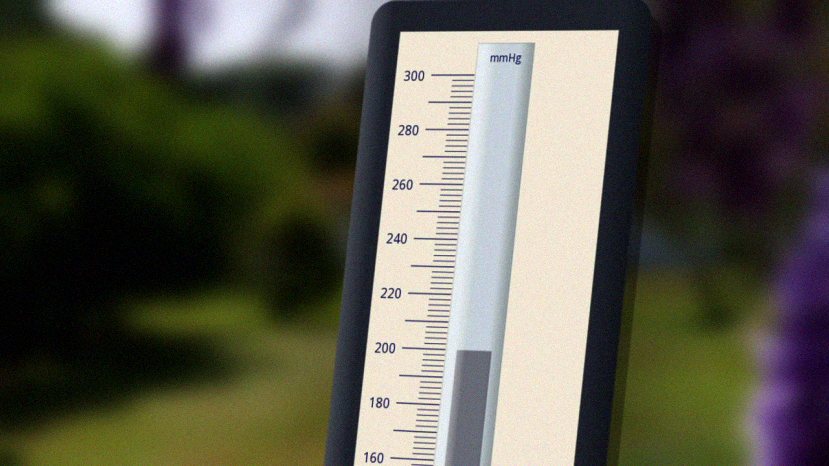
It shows 200 (mmHg)
